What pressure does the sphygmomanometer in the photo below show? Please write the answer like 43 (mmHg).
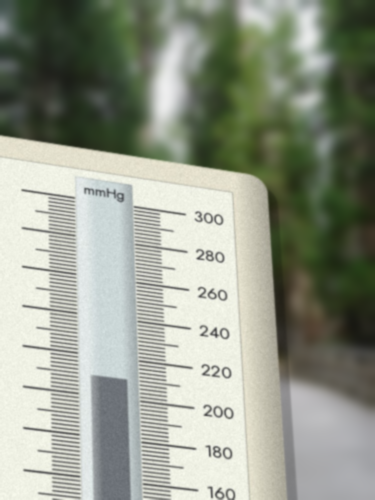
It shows 210 (mmHg)
